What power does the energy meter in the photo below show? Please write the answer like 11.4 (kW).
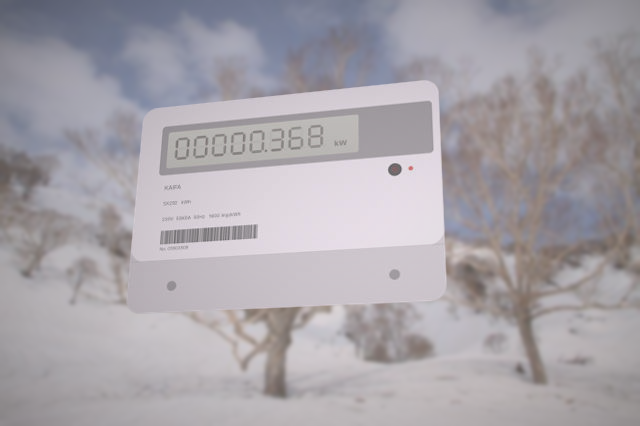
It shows 0.368 (kW)
